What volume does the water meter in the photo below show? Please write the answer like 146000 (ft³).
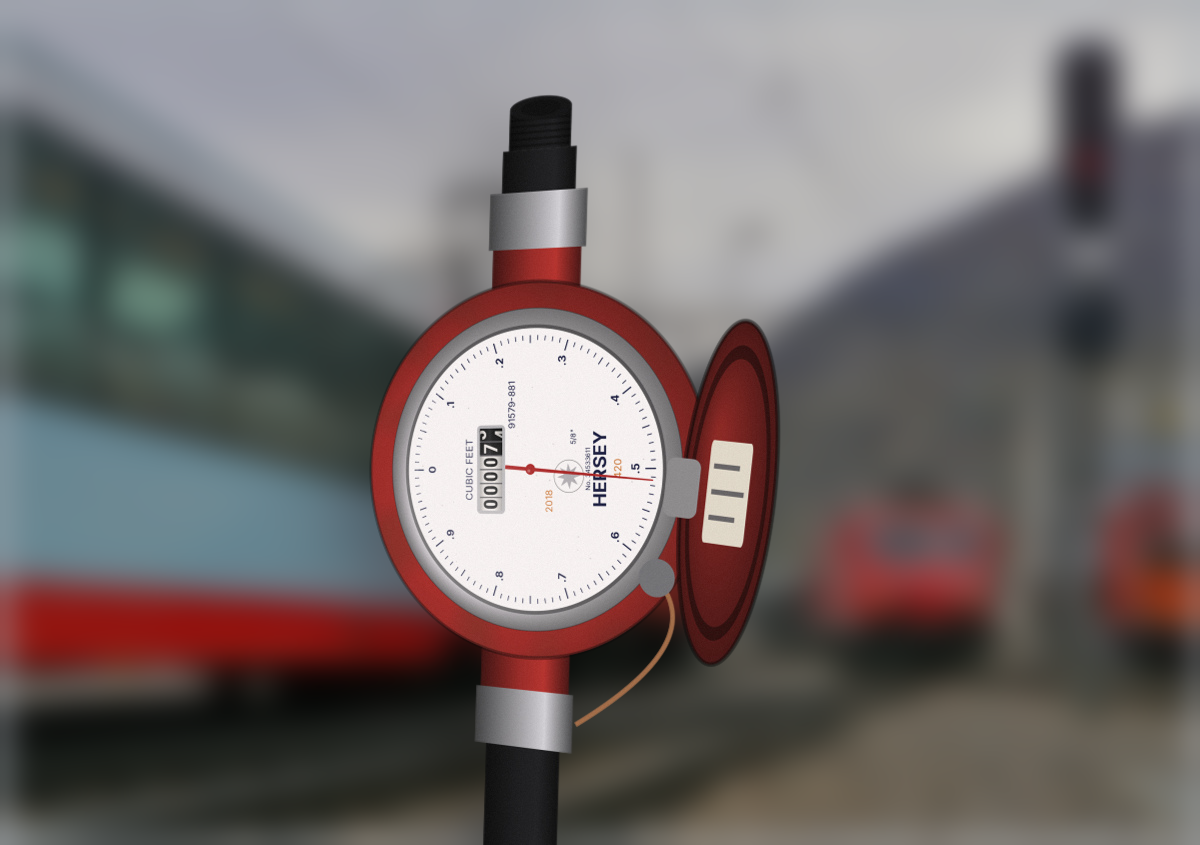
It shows 73.51 (ft³)
